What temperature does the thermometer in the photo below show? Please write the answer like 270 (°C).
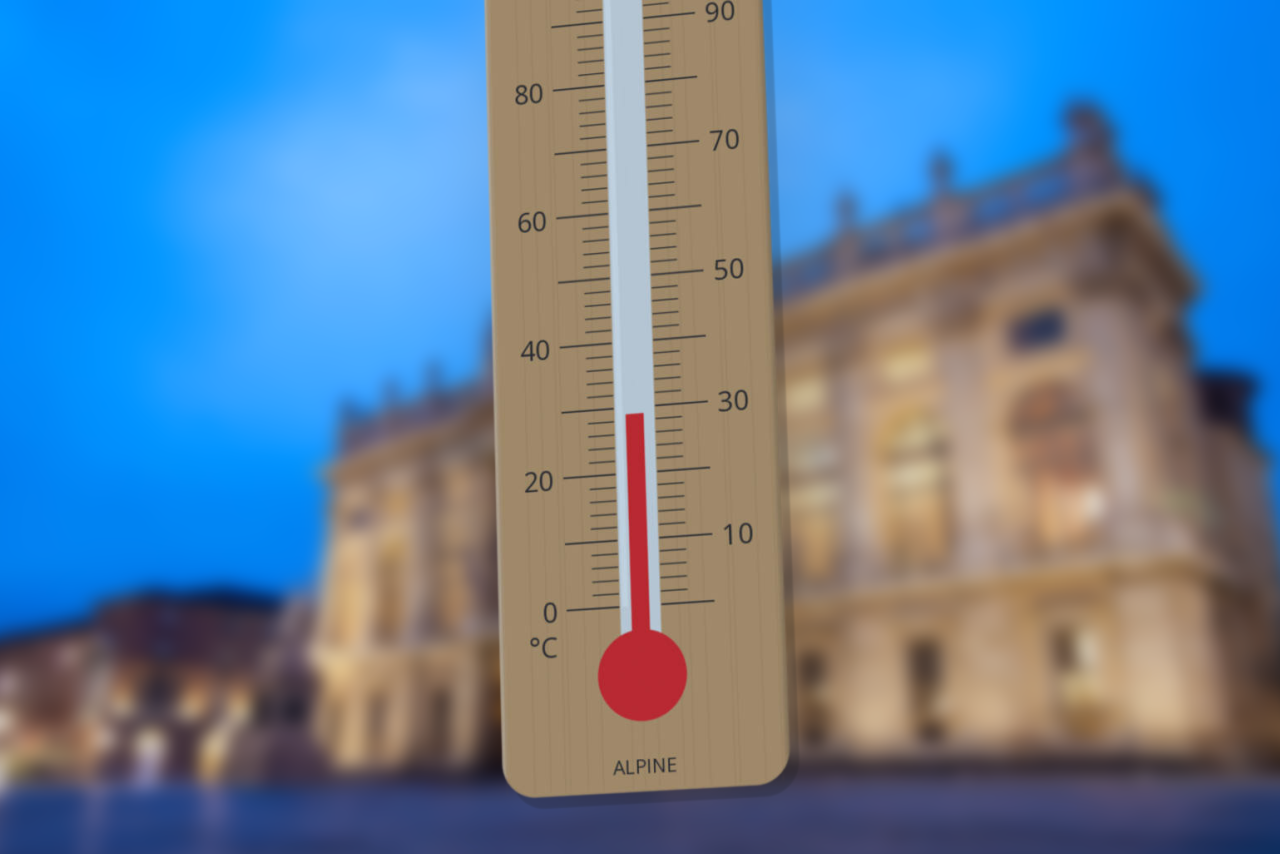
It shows 29 (°C)
